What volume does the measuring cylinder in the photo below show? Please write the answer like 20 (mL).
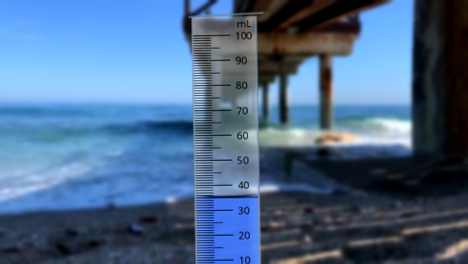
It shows 35 (mL)
